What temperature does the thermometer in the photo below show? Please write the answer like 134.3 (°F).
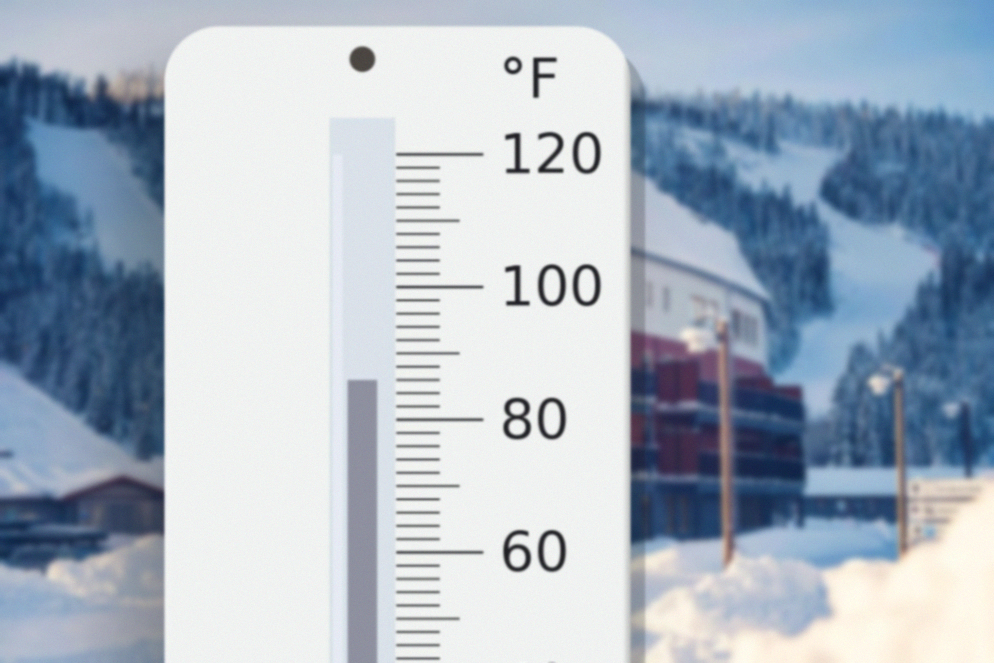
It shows 86 (°F)
